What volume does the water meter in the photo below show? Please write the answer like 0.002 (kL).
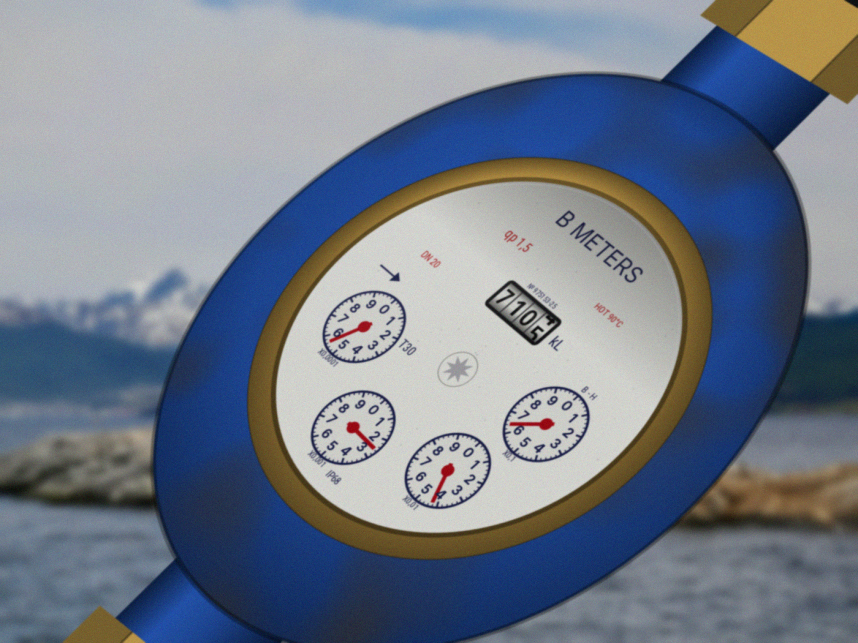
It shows 7104.6425 (kL)
